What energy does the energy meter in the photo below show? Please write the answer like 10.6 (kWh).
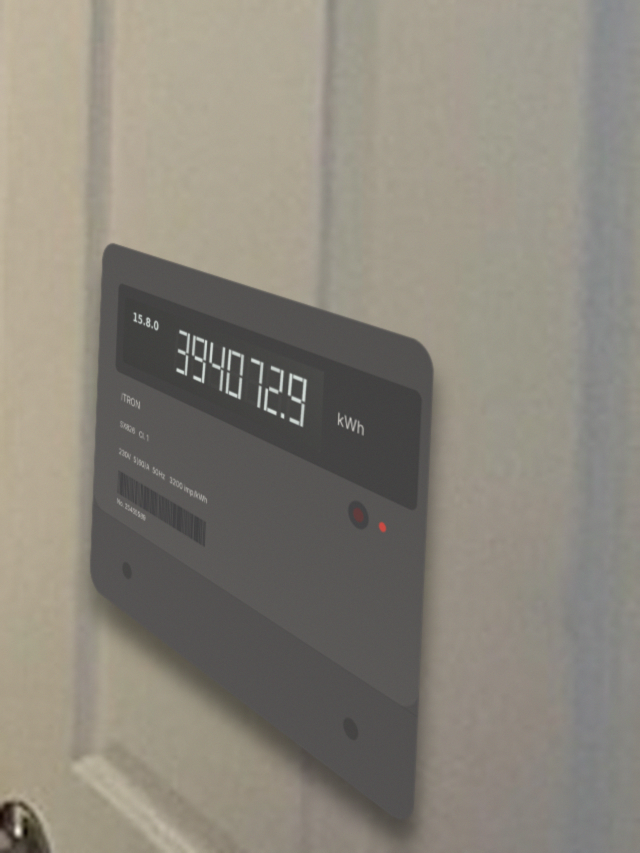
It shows 394072.9 (kWh)
